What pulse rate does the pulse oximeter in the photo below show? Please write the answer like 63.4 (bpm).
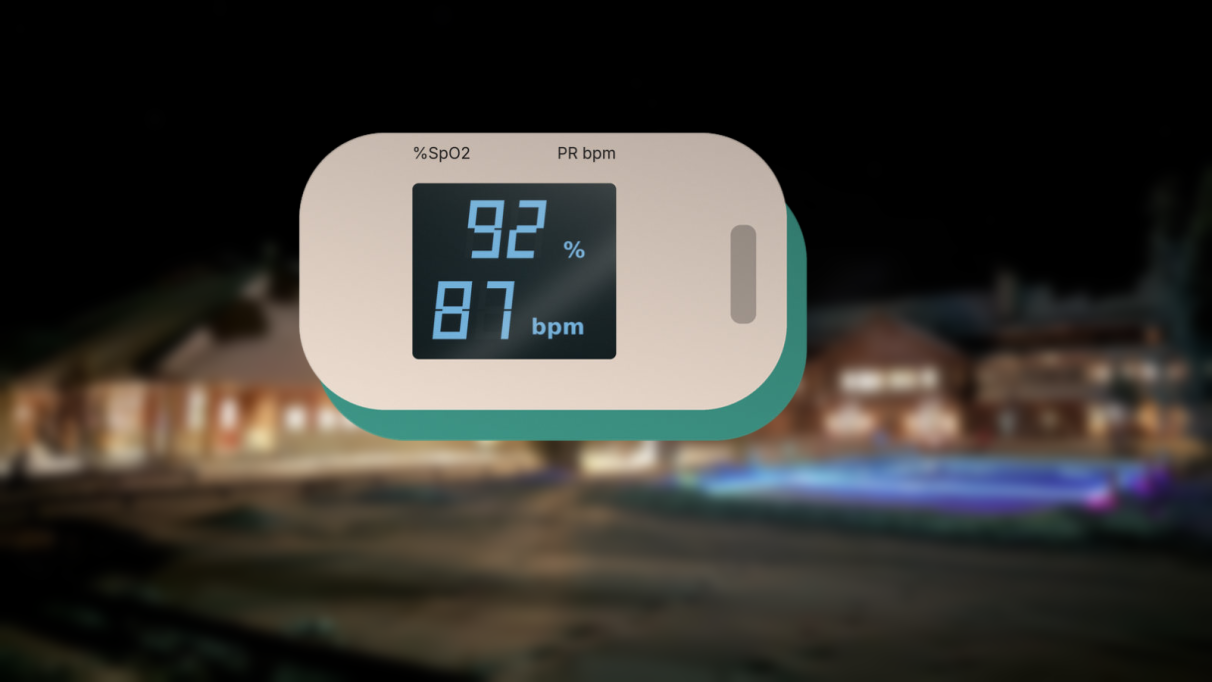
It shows 87 (bpm)
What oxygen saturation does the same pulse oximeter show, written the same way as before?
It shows 92 (%)
